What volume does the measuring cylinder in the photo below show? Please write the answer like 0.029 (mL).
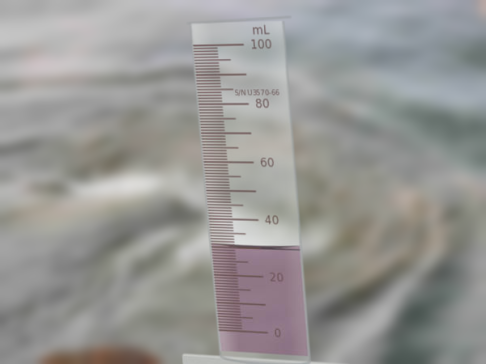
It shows 30 (mL)
